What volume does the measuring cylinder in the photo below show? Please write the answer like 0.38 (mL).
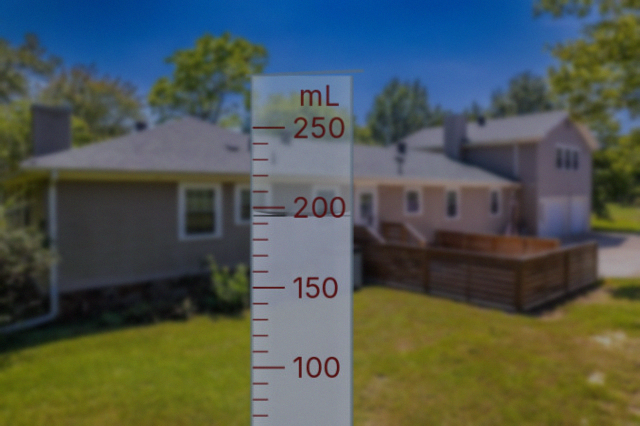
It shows 195 (mL)
